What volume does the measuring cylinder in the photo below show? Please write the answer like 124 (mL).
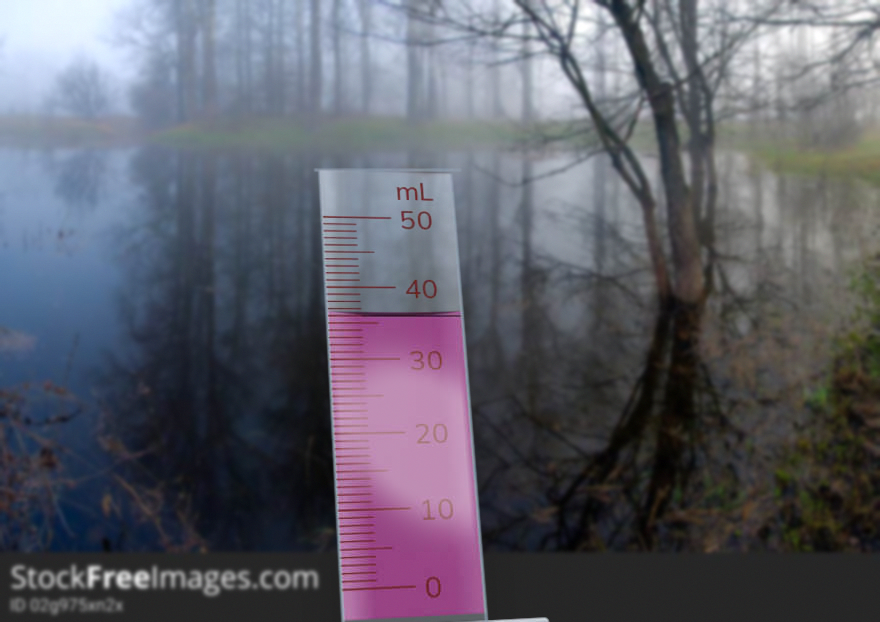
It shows 36 (mL)
